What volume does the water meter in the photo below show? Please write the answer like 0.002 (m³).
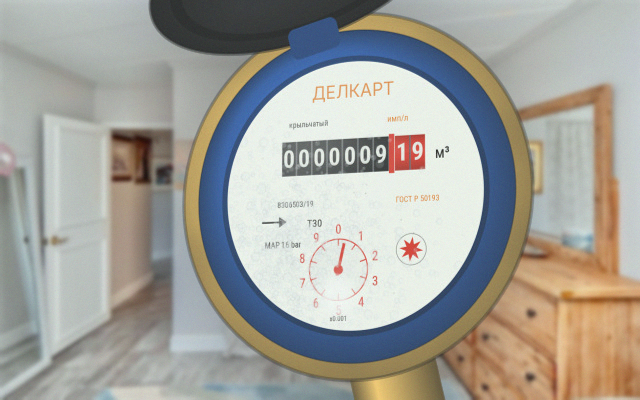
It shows 9.190 (m³)
